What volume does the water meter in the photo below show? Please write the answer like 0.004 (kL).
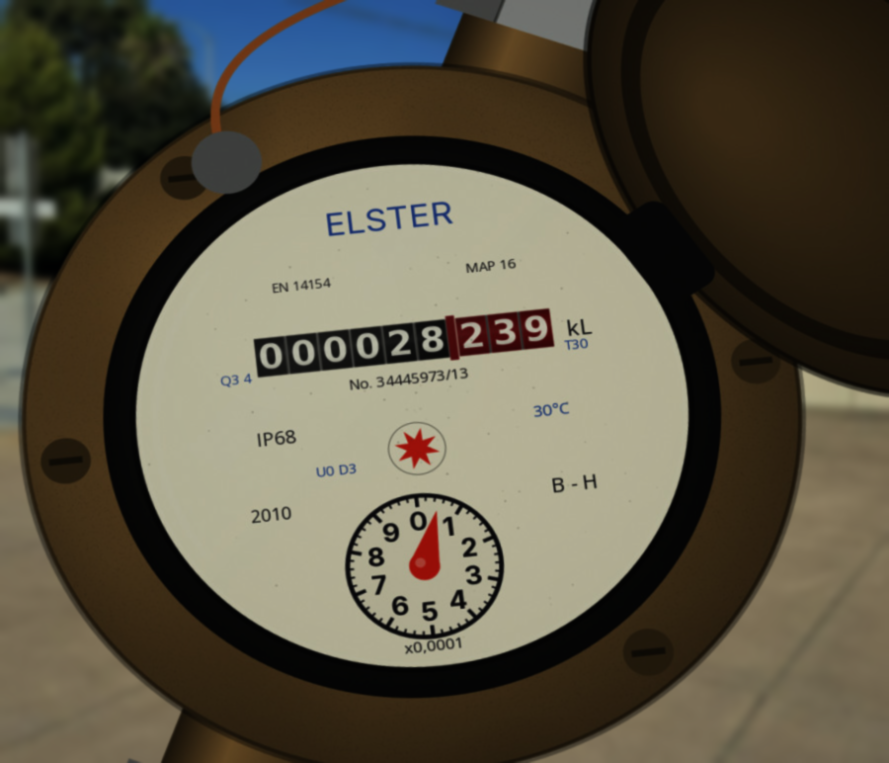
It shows 28.2390 (kL)
